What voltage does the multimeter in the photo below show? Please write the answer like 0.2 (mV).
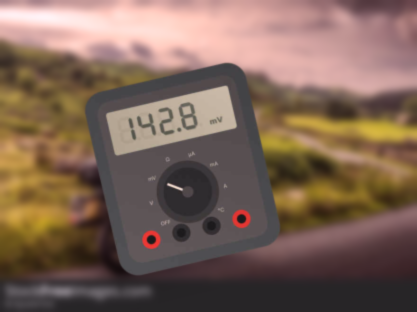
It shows 142.8 (mV)
